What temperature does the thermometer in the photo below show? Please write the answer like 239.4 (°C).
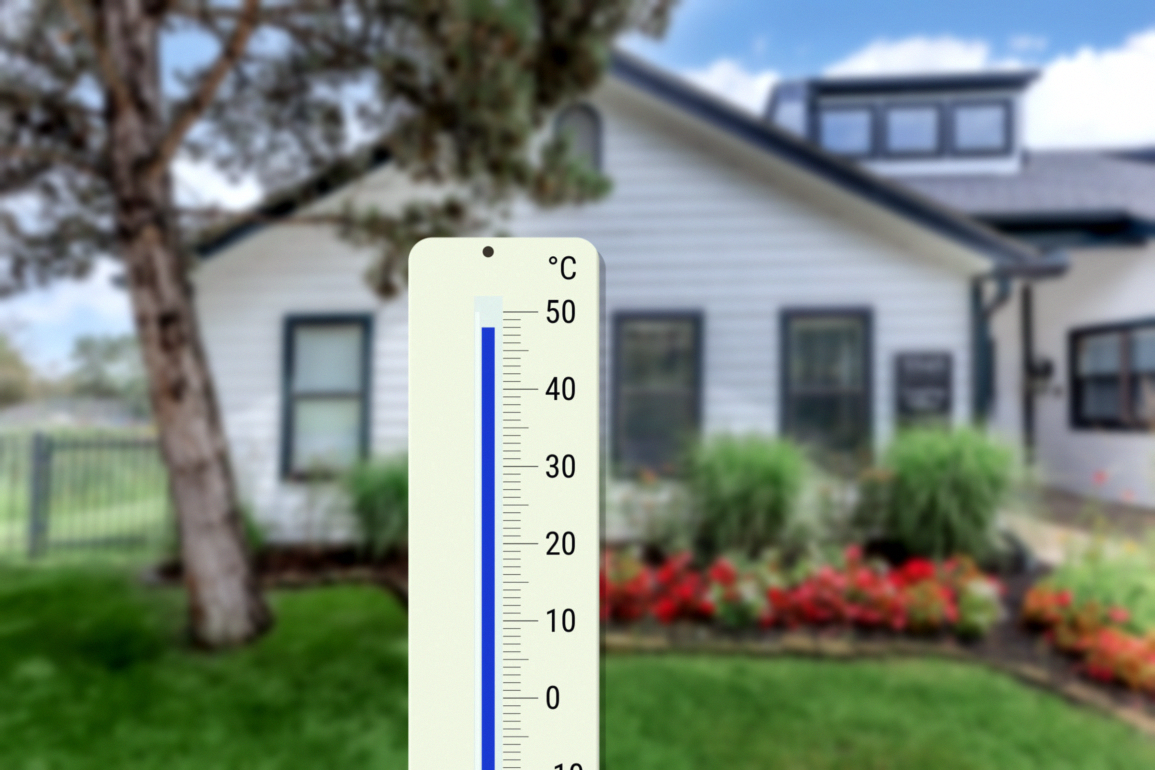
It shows 48 (°C)
